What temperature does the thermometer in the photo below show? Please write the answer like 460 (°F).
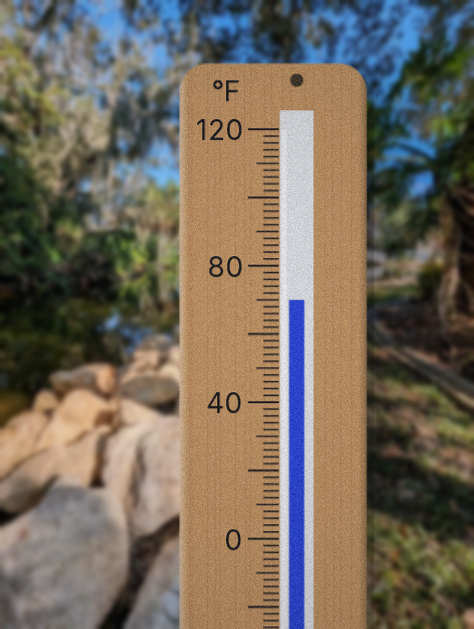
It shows 70 (°F)
